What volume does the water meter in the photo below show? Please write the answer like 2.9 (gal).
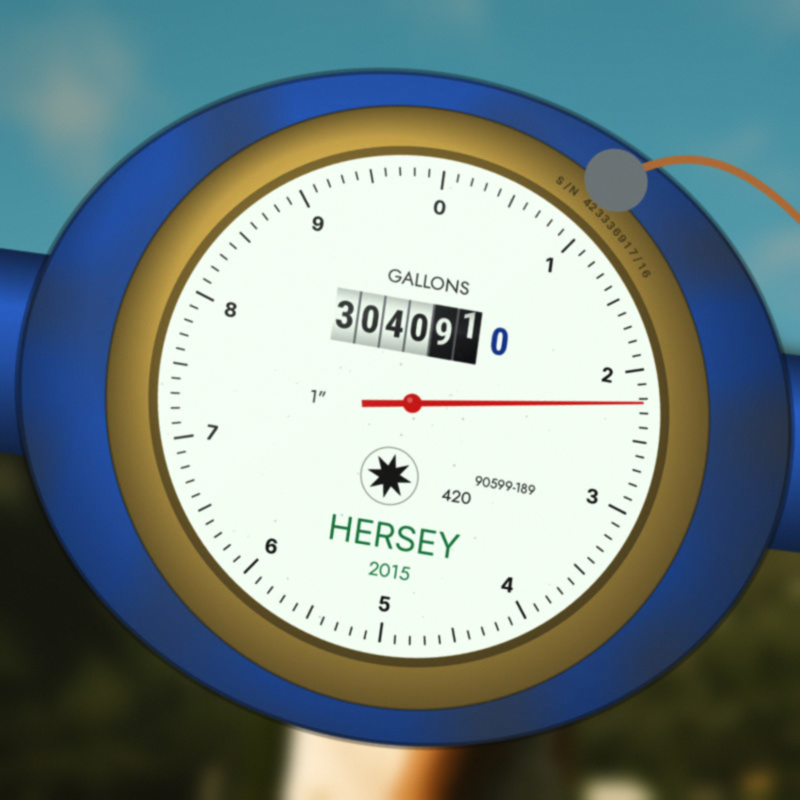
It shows 3040912.2 (gal)
